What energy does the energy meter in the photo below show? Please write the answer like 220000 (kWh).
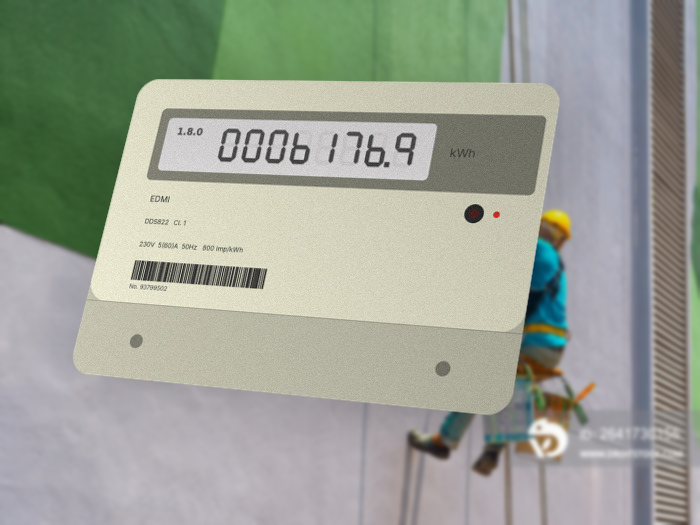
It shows 6176.9 (kWh)
